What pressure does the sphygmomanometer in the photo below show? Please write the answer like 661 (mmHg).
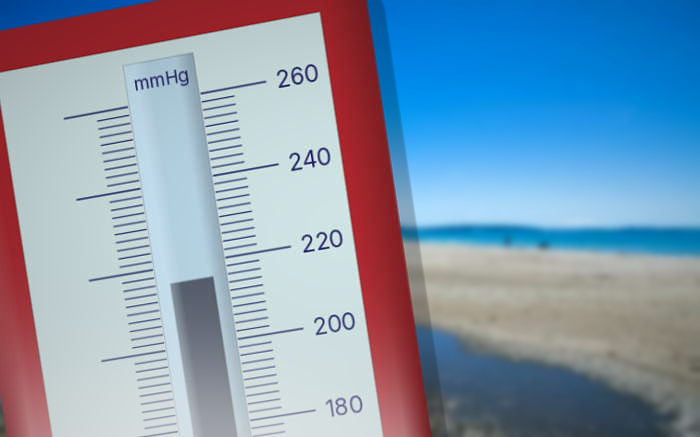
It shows 216 (mmHg)
